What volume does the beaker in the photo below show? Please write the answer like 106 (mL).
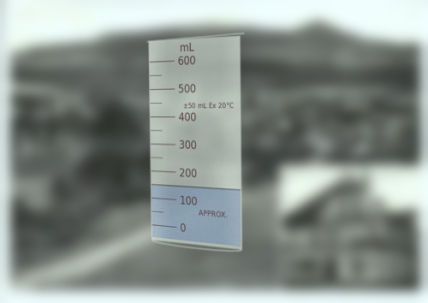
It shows 150 (mL)
